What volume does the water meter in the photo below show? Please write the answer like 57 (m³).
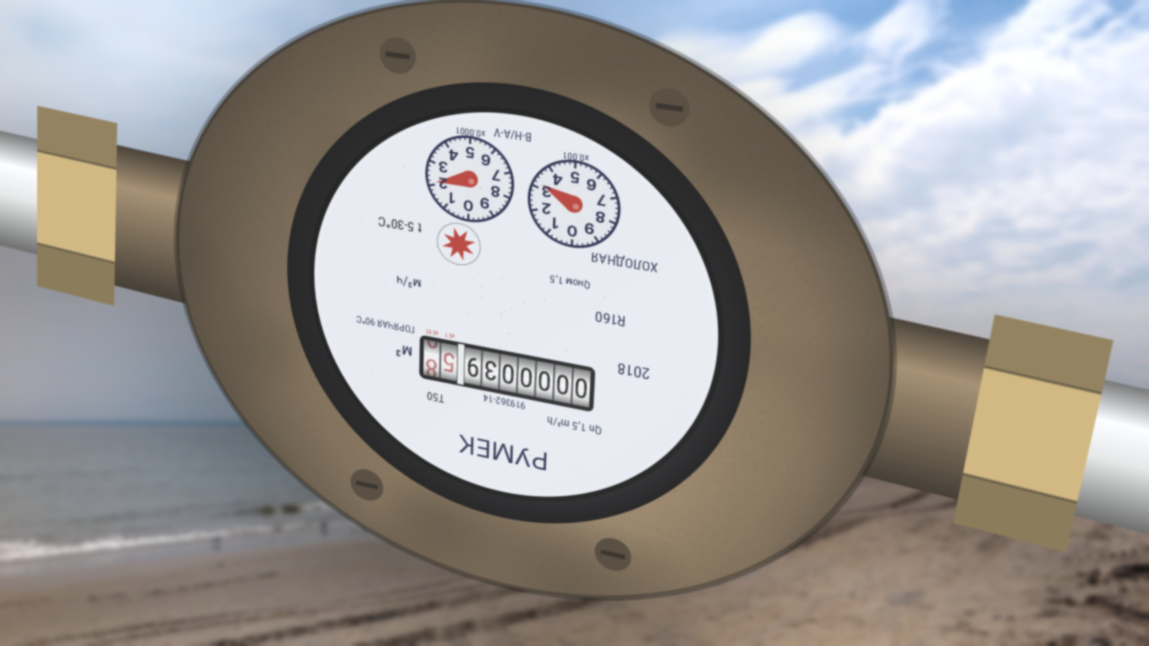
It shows 39.5832 (m³)
